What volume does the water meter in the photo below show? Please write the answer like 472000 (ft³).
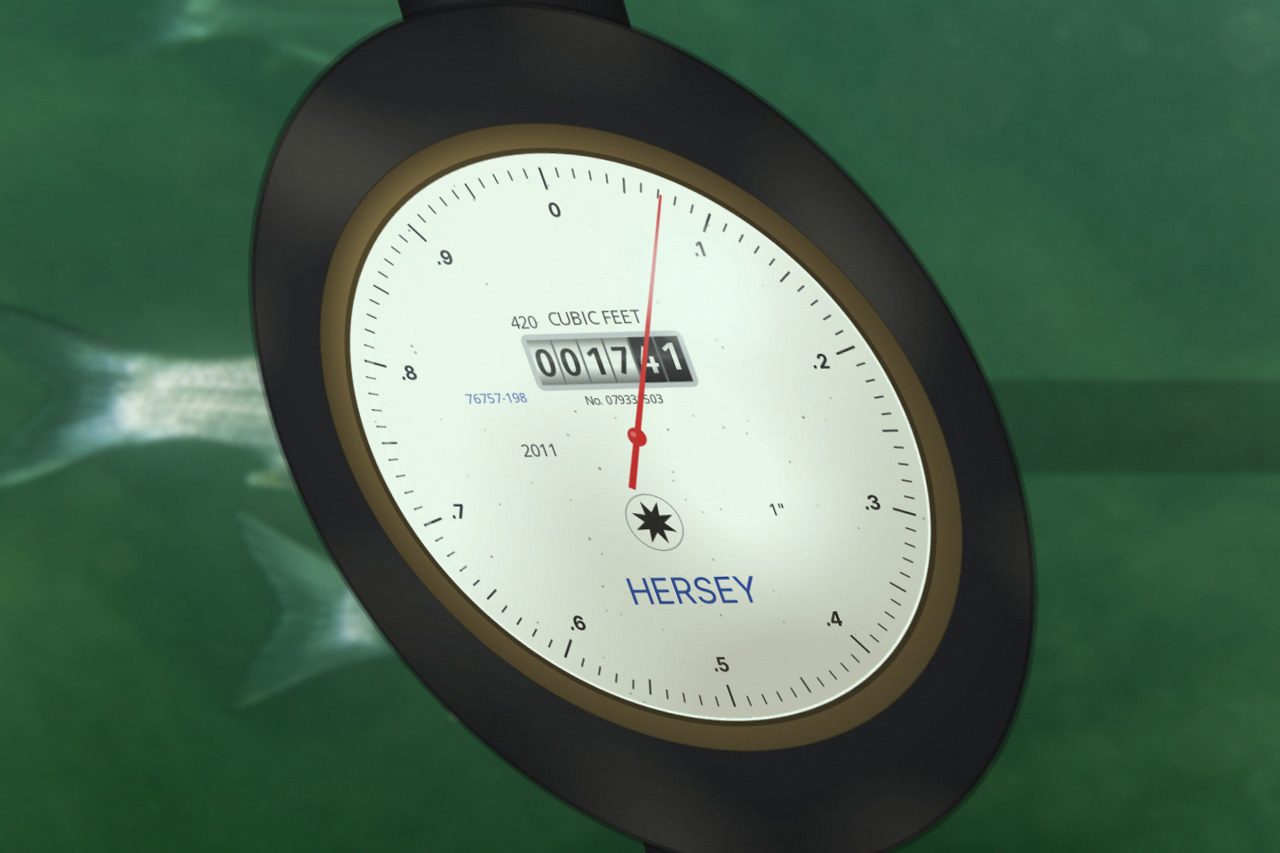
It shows 1741.07 (ft³)
